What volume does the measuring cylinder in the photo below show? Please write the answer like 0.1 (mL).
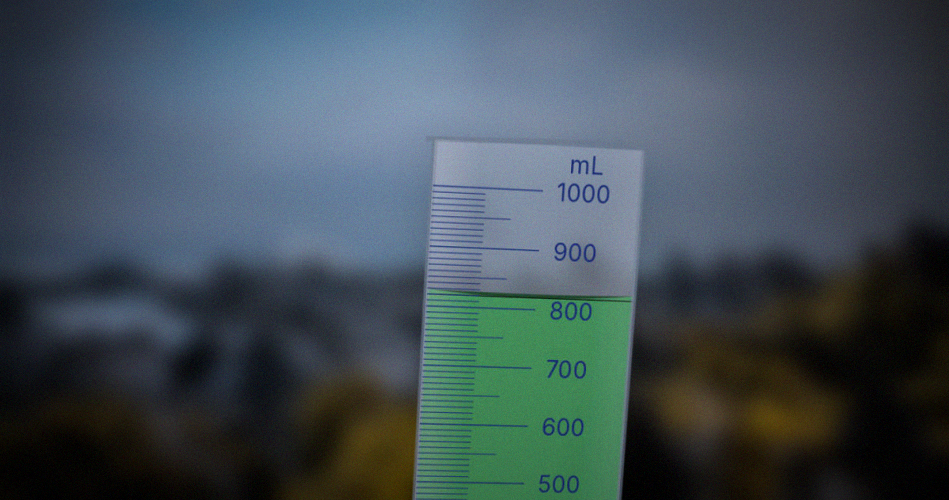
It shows 820 (mL)
